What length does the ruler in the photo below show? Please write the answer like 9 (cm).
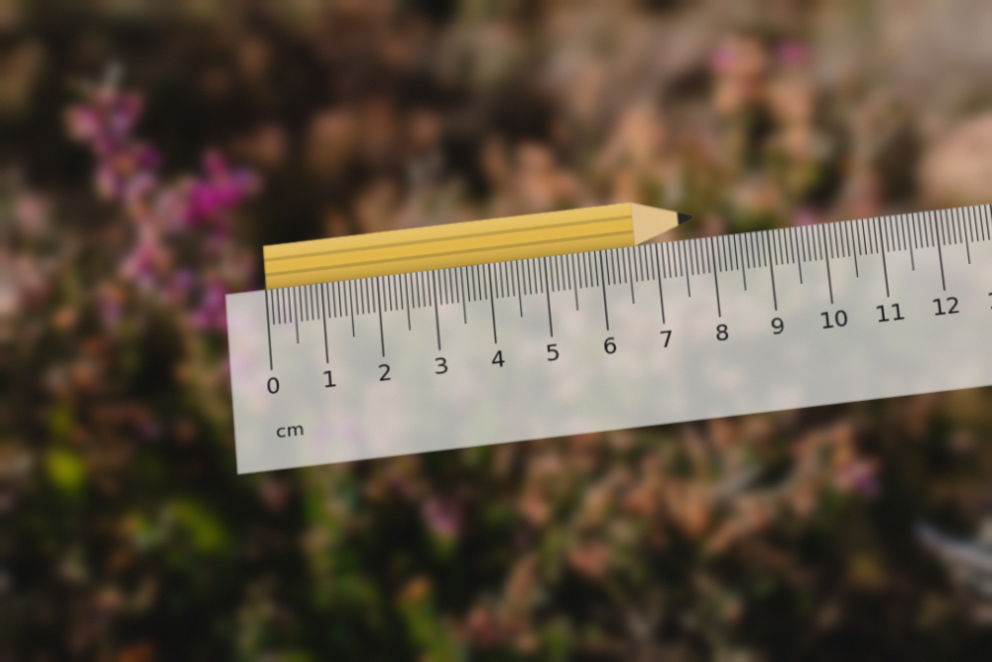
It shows 7.7 (cm)
